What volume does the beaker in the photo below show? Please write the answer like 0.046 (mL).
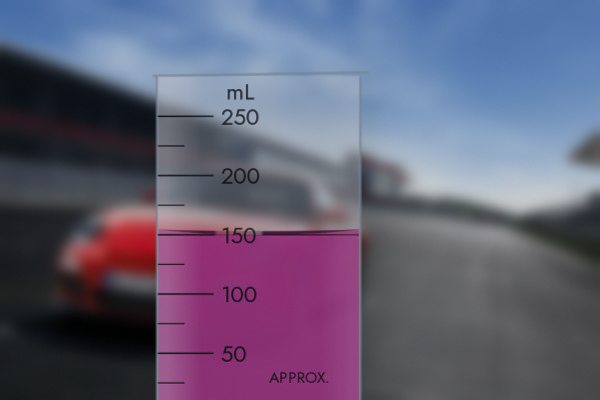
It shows 150 (mL)
